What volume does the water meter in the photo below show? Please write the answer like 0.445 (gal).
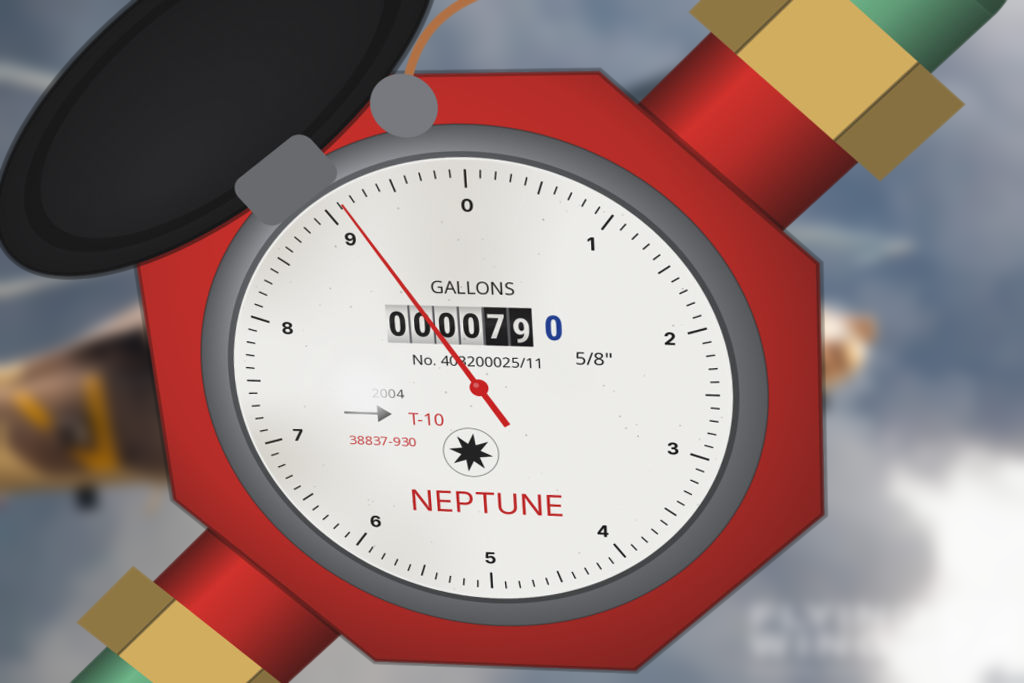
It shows 789.1 (gal)
